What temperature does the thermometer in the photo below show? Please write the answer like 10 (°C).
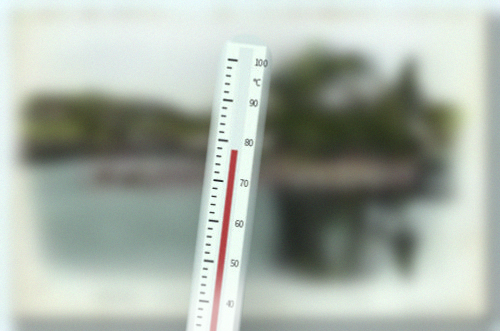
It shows 78 (°C)
